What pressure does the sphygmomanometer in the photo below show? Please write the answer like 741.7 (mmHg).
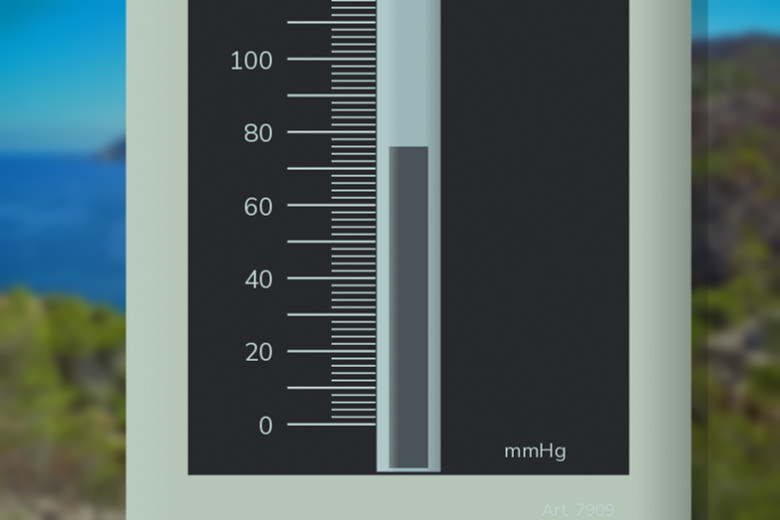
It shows 76 (mmHg)
